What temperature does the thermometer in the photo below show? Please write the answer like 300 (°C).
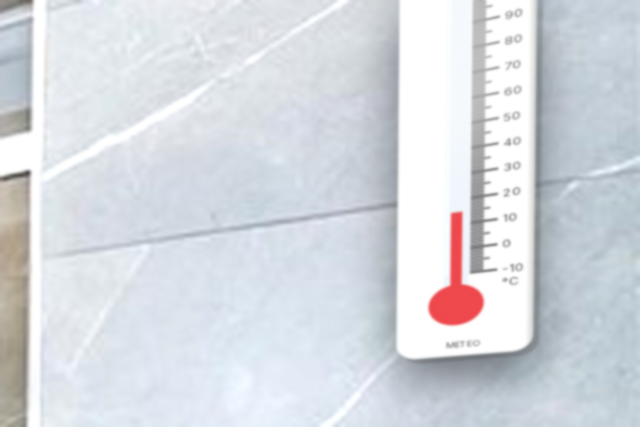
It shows 15 (°C)
